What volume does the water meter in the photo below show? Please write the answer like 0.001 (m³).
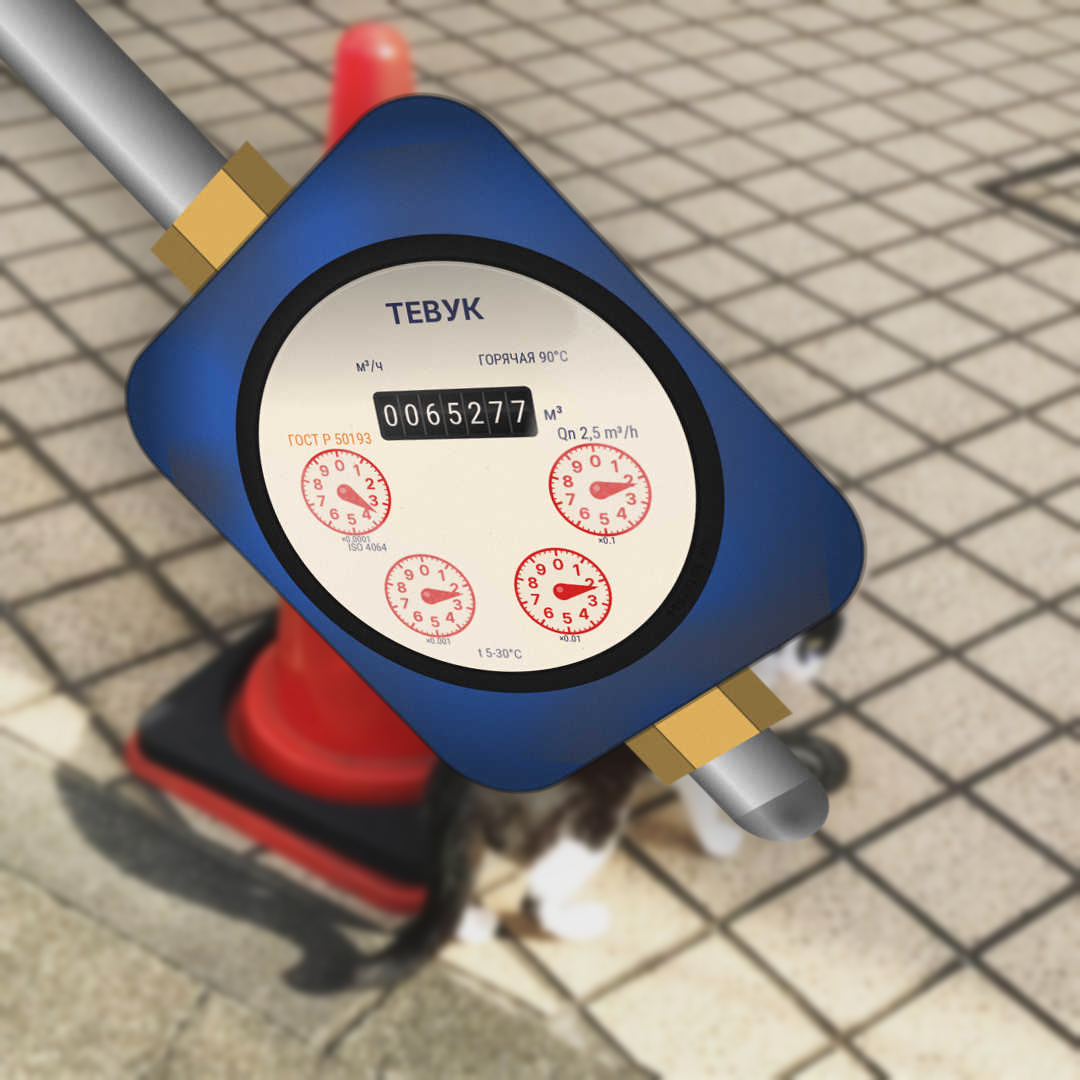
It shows 65277.2223 (m³)
